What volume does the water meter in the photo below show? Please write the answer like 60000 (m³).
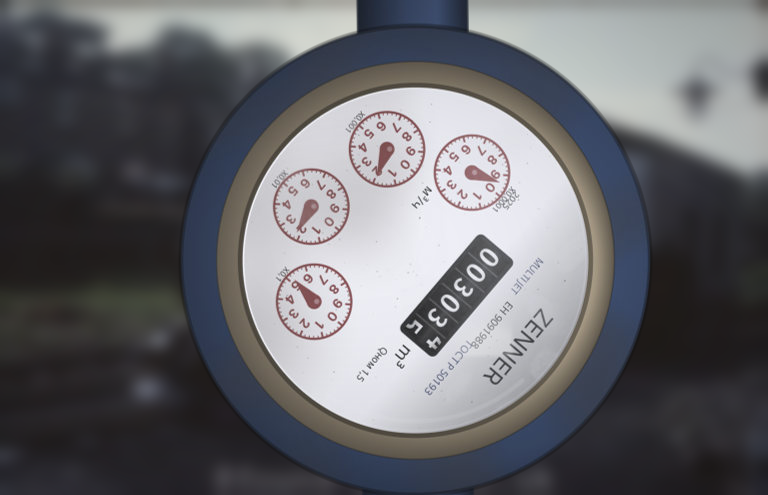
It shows 3034.5219 (m³)
